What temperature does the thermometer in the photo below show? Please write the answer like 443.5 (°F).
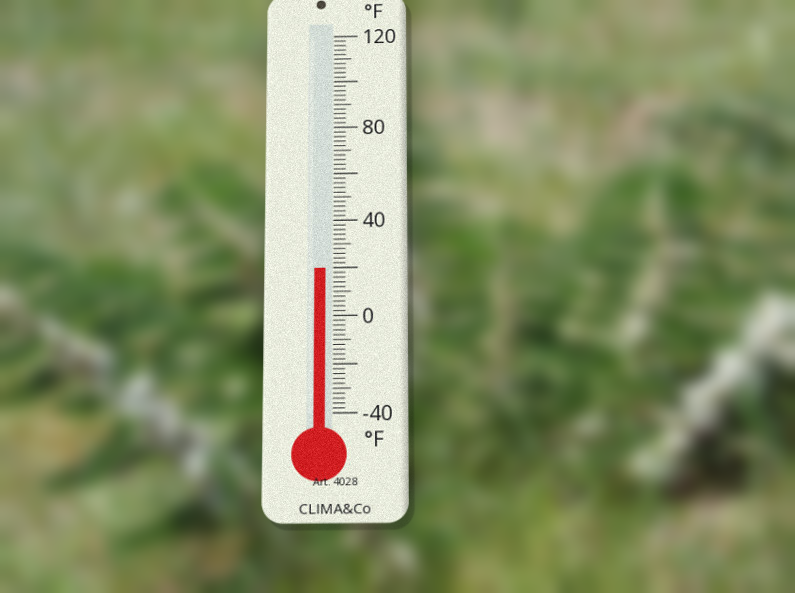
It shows 20 (°F)
